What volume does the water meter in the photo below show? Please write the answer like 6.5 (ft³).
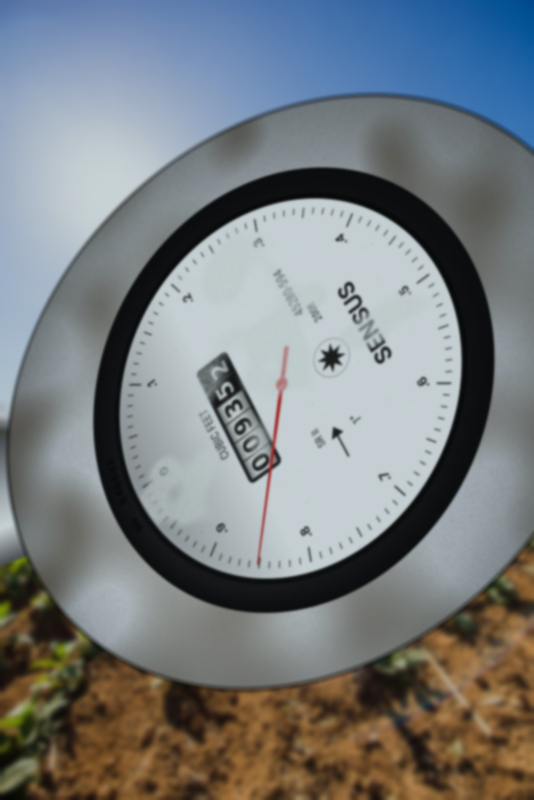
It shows 9351.85 (ft³)
